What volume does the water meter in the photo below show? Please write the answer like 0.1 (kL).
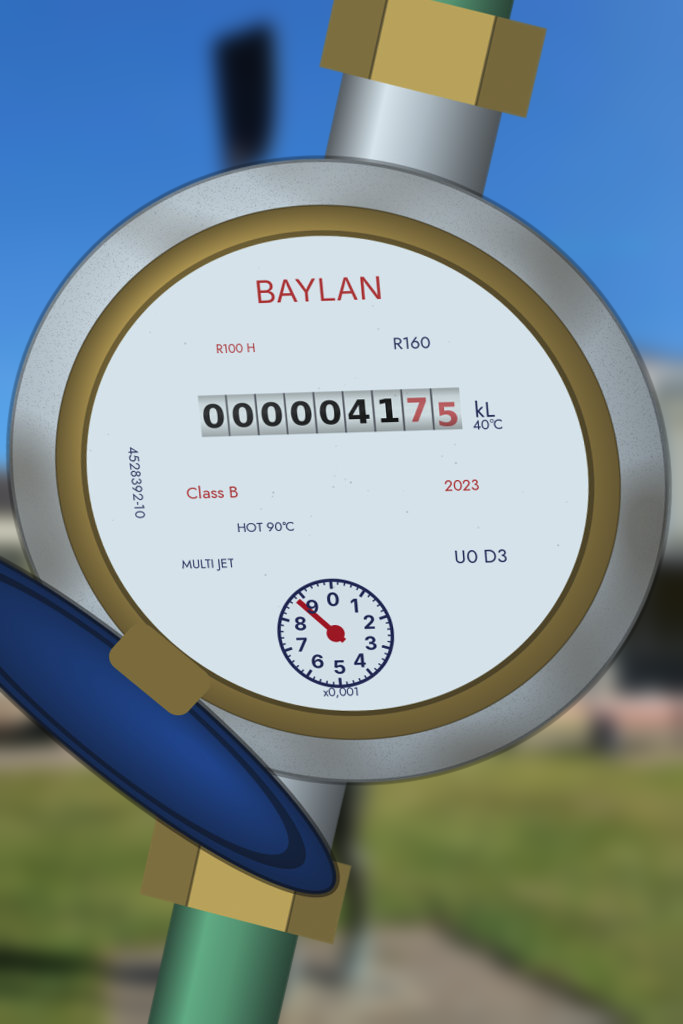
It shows 41.748 (kL)
